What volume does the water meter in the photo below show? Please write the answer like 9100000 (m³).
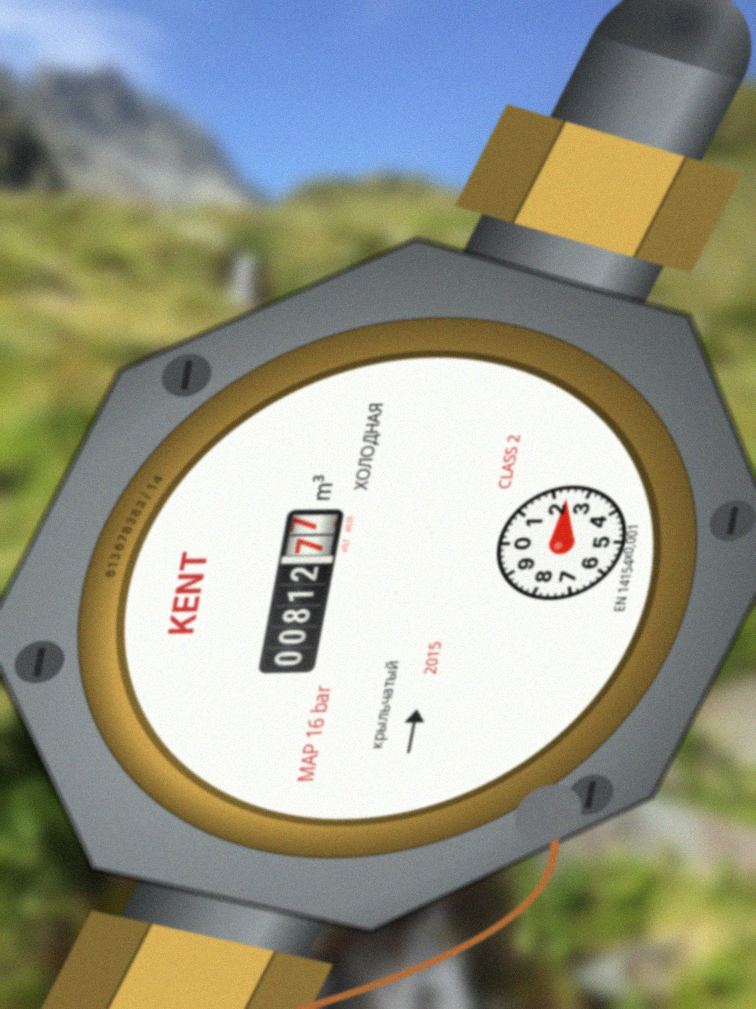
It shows 812.772 (m³)
